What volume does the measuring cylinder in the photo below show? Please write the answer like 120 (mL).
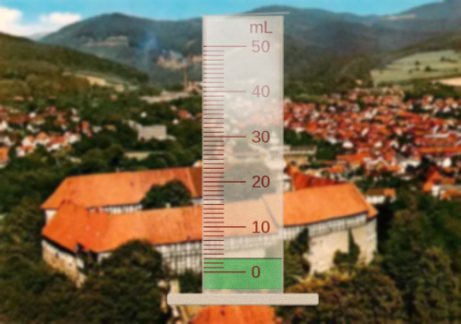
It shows 3 (mL)
